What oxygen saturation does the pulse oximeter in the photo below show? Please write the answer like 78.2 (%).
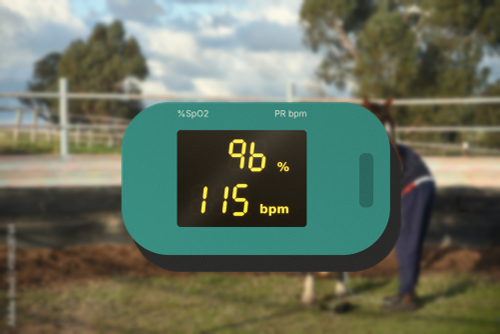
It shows 96 (%)
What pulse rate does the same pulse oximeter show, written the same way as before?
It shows 115 (bpm)
